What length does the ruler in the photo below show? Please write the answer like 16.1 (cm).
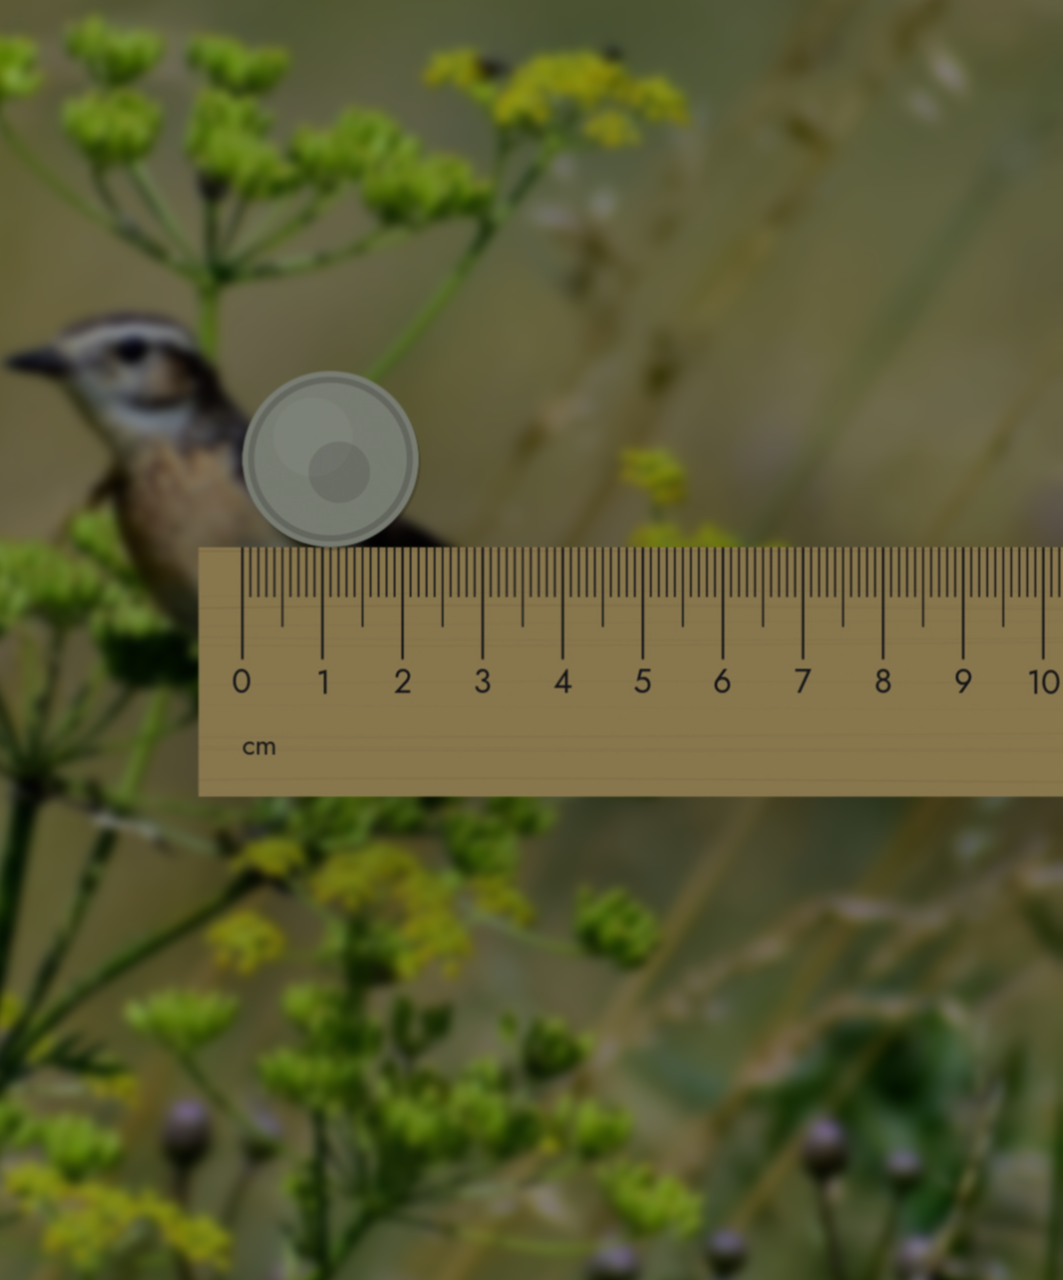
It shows 2.2 (cm)
